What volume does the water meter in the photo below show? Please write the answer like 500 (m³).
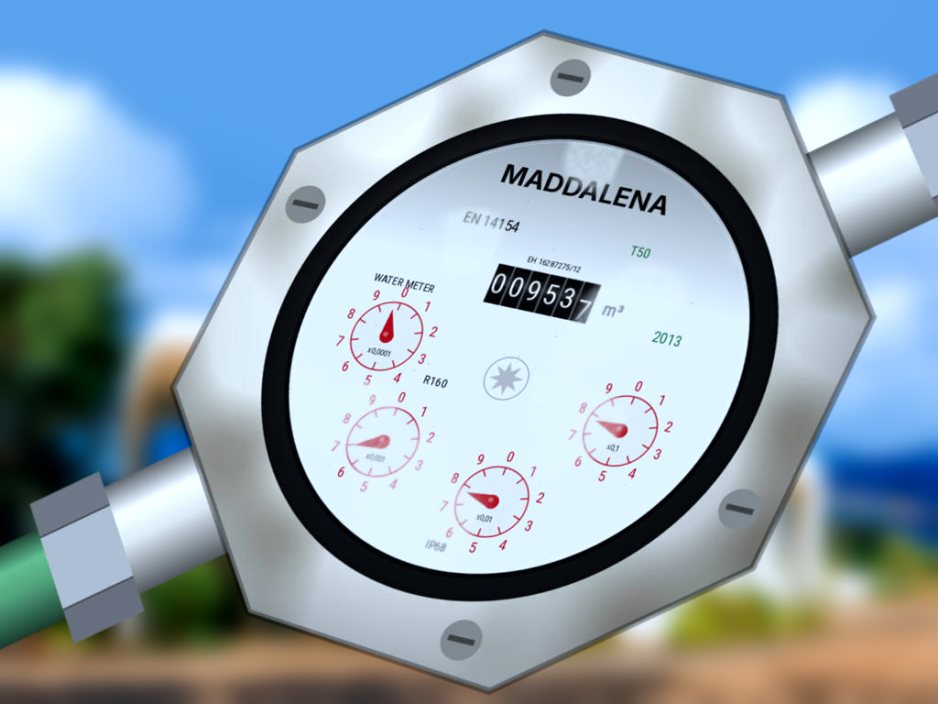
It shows 9536.7769 (m³)
